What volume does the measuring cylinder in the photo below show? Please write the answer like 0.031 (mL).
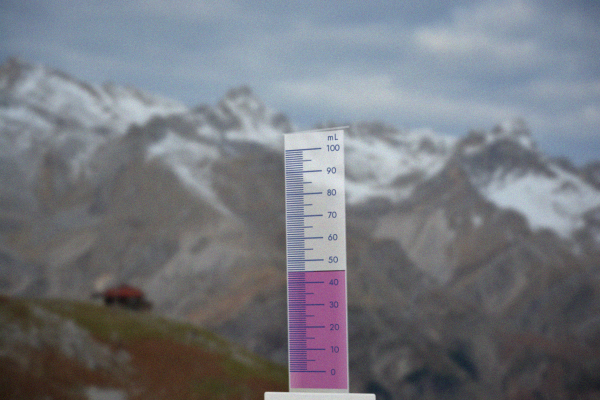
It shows 45 (mL)
